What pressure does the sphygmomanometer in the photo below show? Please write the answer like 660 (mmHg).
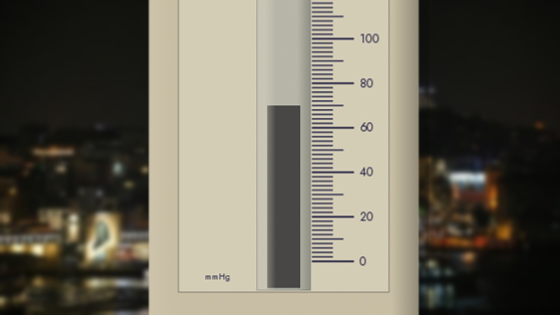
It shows 70 (mmHg)
